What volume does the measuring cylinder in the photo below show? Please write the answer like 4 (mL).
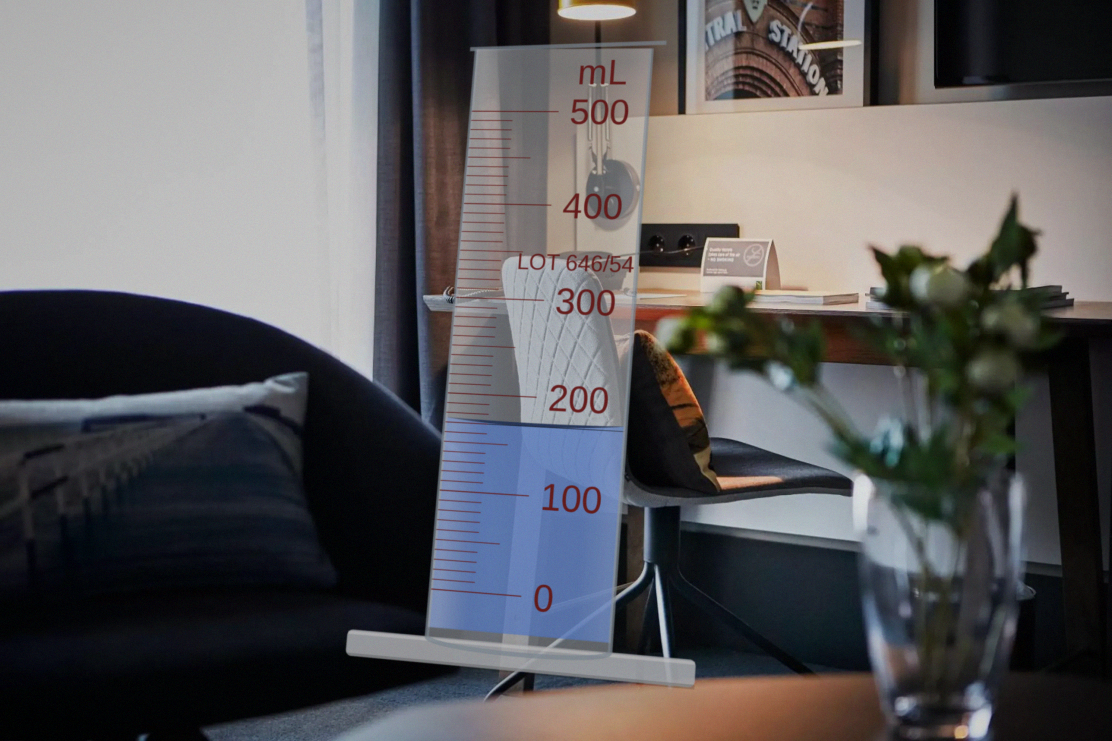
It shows 170 (mL)
